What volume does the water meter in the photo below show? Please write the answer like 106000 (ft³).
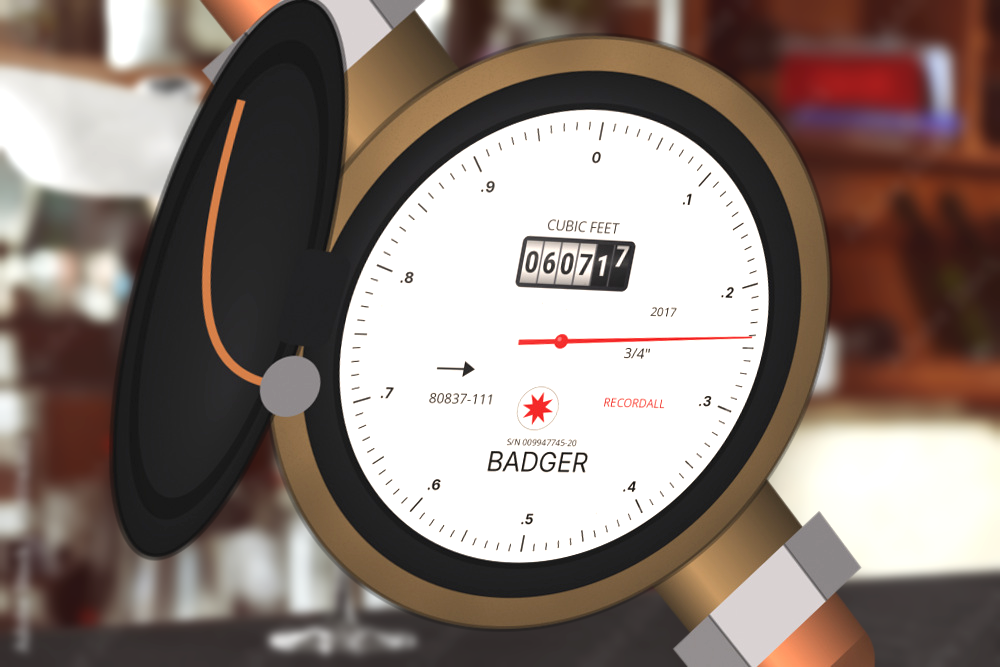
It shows 60717.24 (ft³)
